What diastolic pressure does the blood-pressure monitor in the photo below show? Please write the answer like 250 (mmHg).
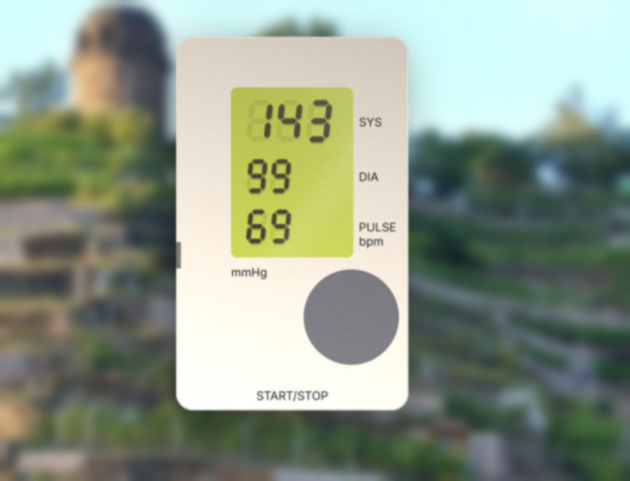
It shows 99 (mmHg)
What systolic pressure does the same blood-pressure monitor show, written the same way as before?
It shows 143 (mmHg)
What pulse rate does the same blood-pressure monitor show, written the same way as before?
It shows 69 (bpm)
